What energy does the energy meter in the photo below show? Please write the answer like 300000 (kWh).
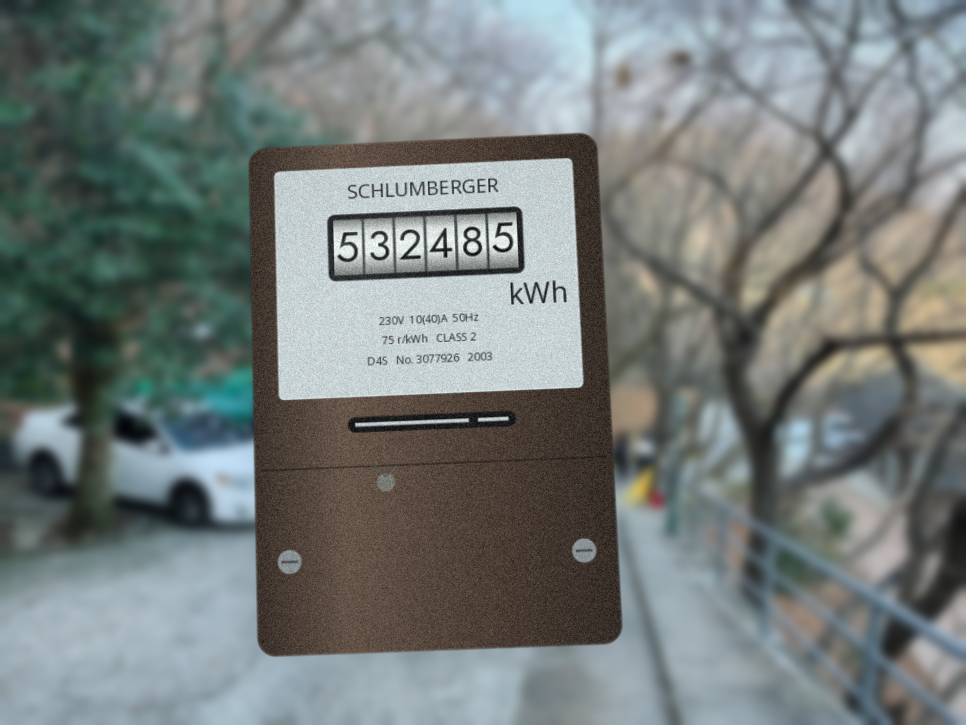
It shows 532485 (kWh)
